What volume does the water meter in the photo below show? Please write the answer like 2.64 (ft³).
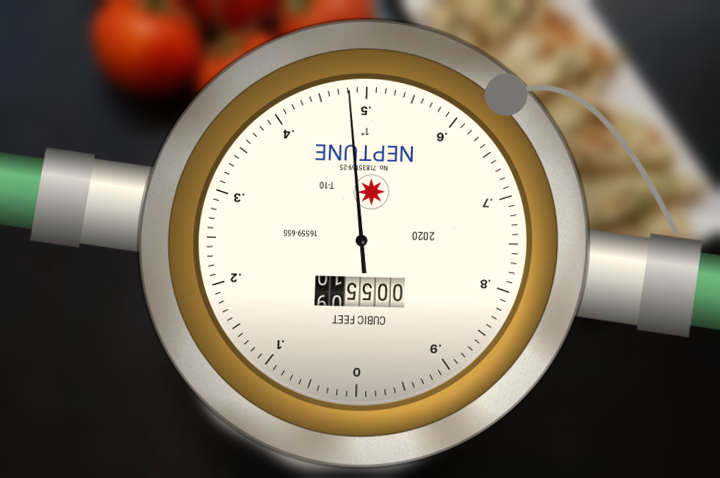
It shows 5509.48 (ft³)
